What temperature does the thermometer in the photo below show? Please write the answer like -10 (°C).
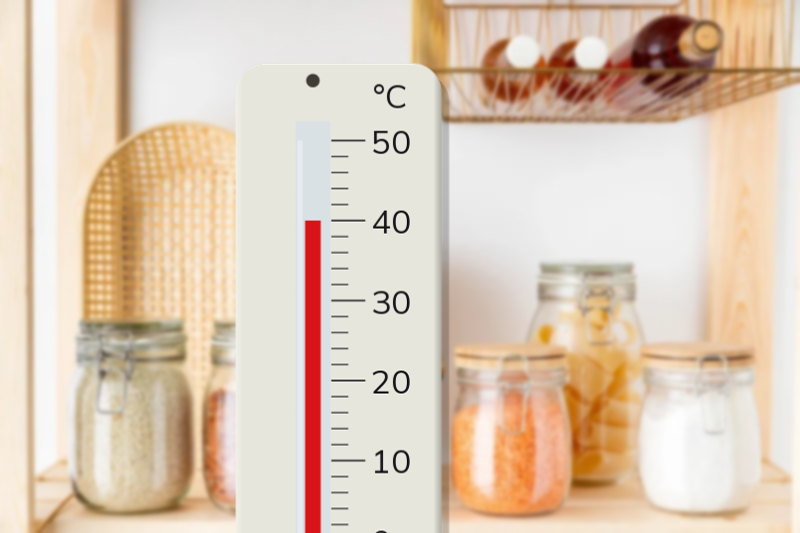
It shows 40 (°C)
